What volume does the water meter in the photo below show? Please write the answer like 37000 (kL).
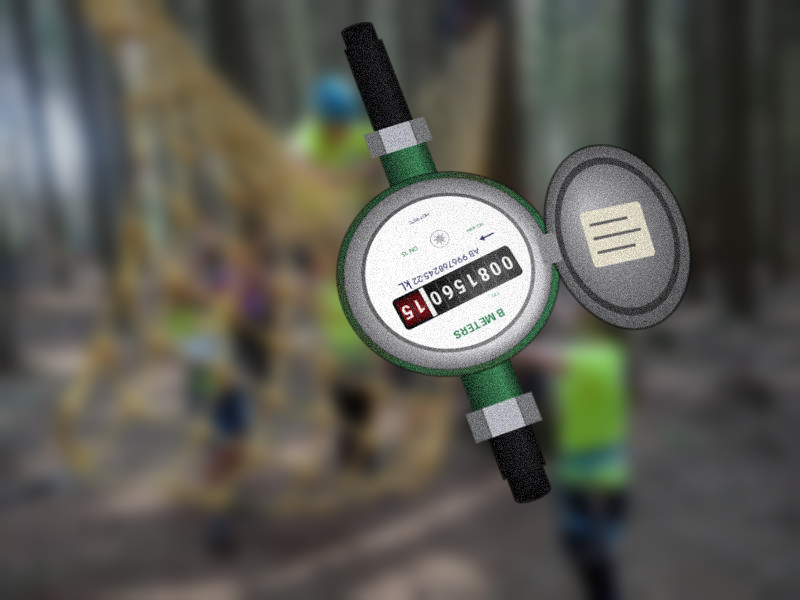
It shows 81560.15 (kL)
